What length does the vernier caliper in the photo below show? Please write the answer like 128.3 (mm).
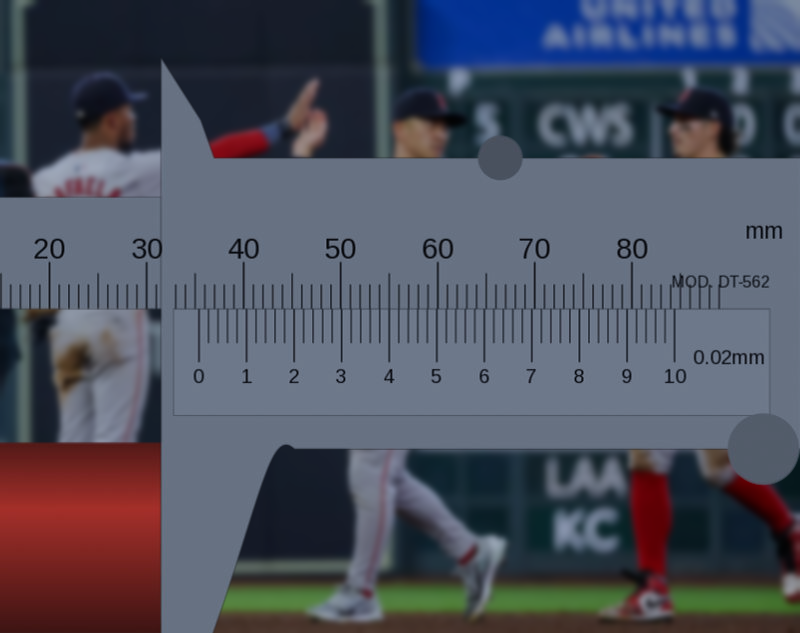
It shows 35.4 (mm)
